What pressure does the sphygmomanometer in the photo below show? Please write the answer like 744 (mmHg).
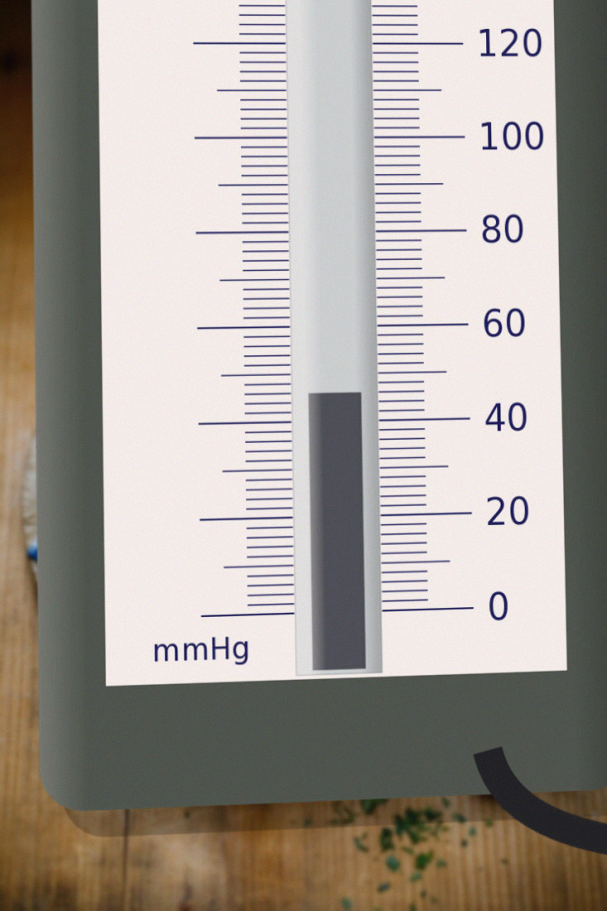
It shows 46 (mmHg)
